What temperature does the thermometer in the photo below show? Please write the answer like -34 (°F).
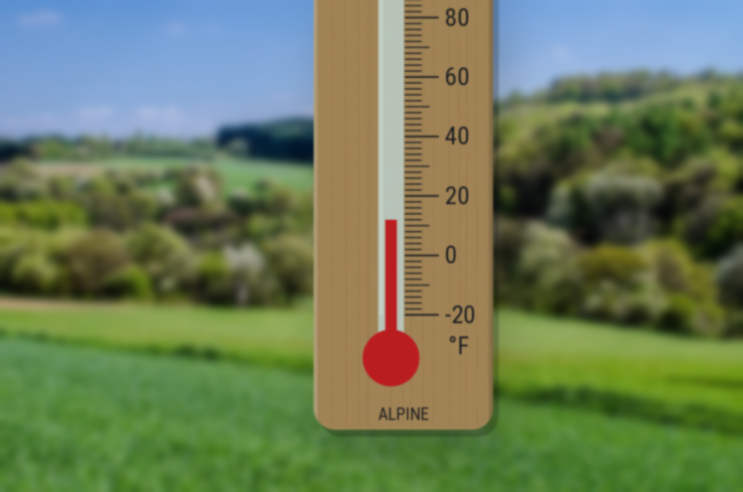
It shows 12 (°F)
